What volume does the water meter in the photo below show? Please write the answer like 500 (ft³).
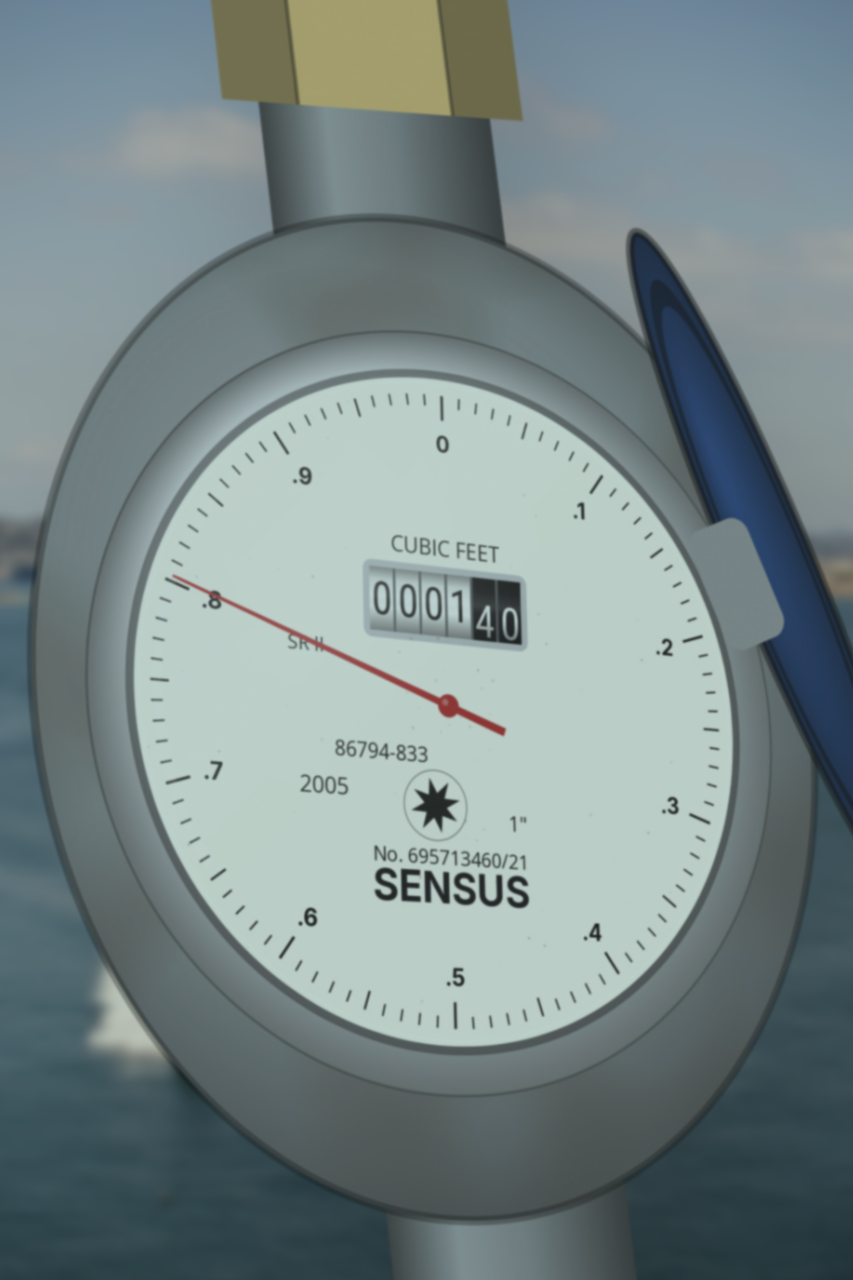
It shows 139.80 (ft³)
